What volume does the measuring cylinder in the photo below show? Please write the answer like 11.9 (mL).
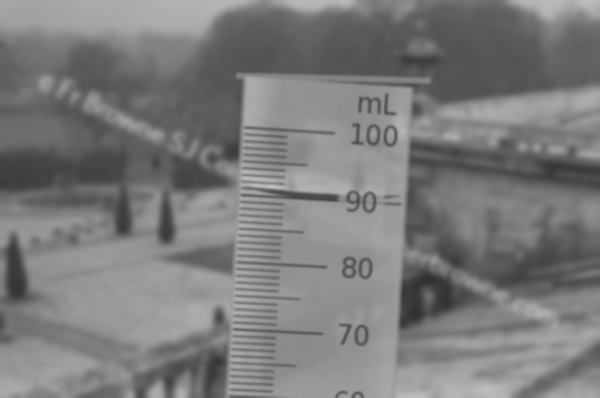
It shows 90 (mL)
